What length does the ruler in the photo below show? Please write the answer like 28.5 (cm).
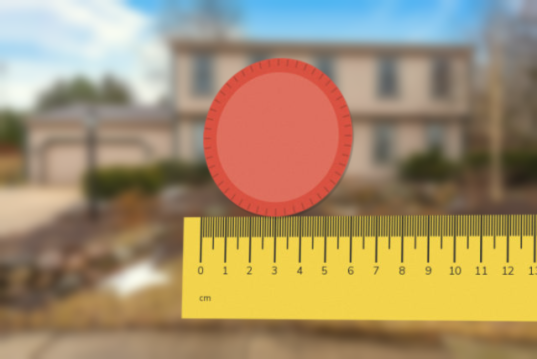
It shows 6 (cm)
